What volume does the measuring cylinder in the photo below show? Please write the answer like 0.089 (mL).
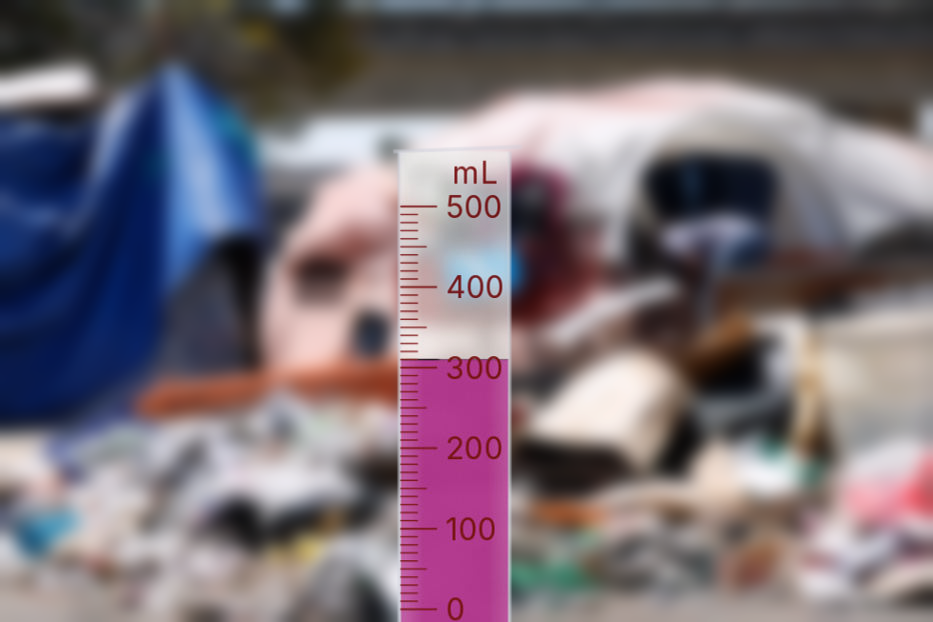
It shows 310 (mL)
